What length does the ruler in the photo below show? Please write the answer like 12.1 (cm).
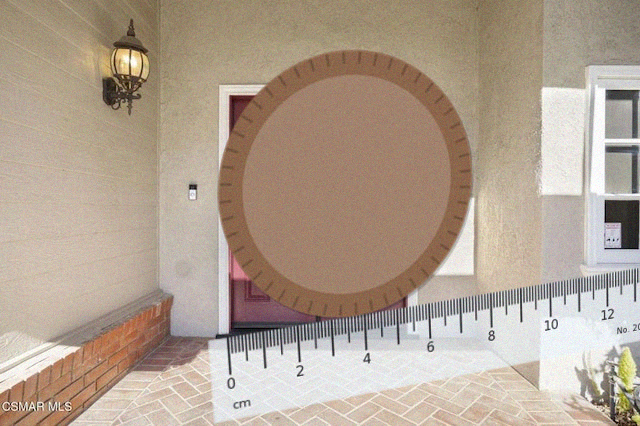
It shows 7.5 (cm)
